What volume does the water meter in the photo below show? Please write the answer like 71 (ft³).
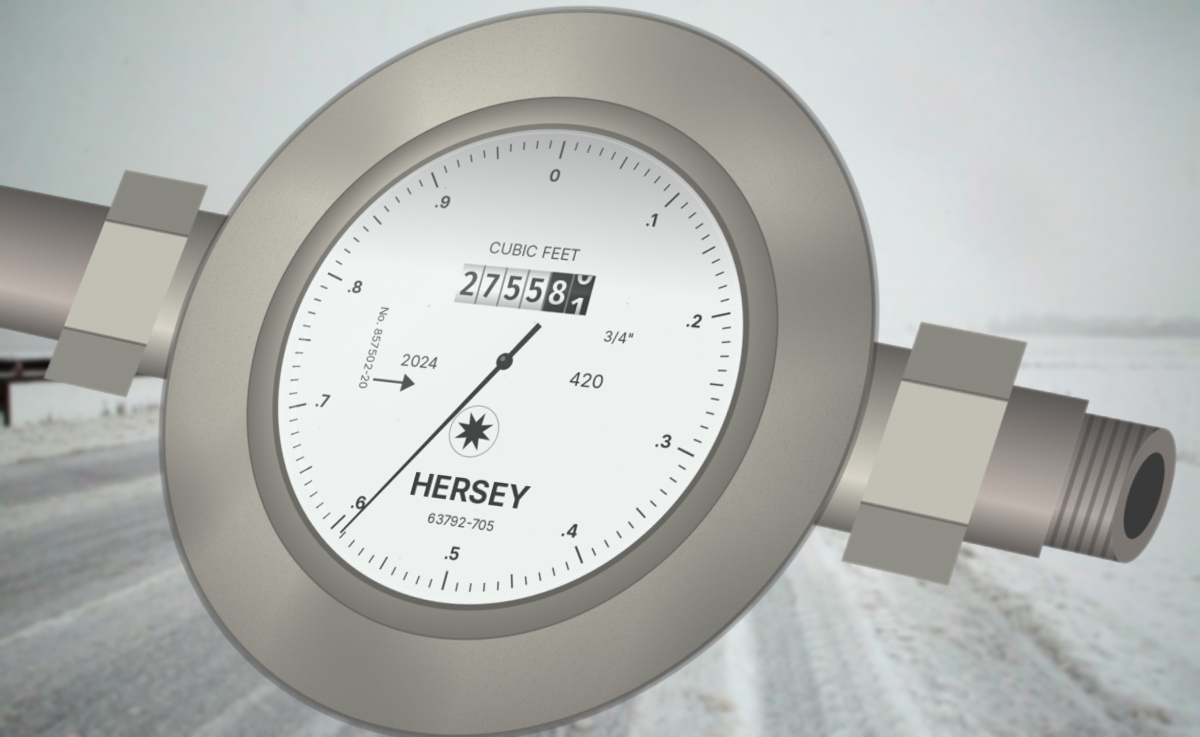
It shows 275580.59 (ft³)
